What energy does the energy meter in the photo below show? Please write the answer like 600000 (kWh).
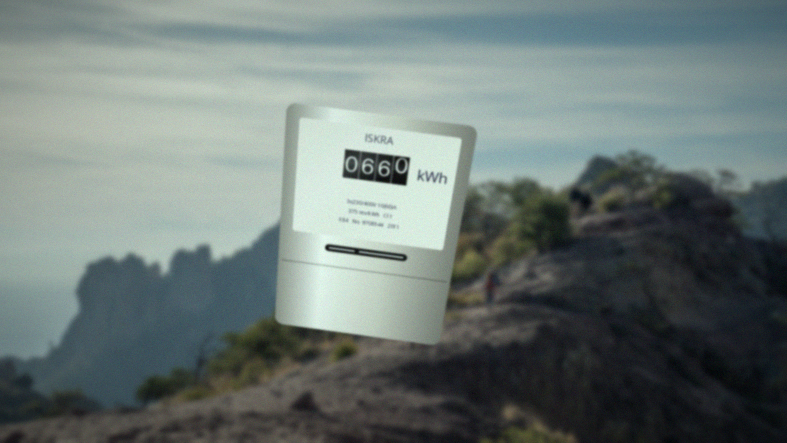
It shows 660 (kWh)
